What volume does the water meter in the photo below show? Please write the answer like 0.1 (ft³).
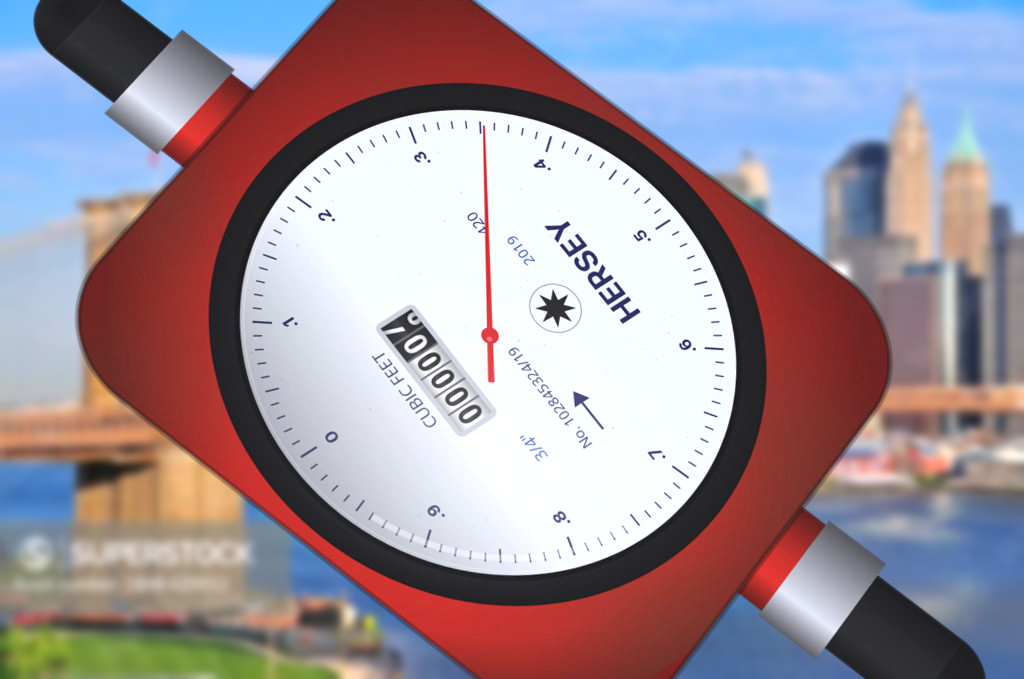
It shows 7.35 (ft³)
